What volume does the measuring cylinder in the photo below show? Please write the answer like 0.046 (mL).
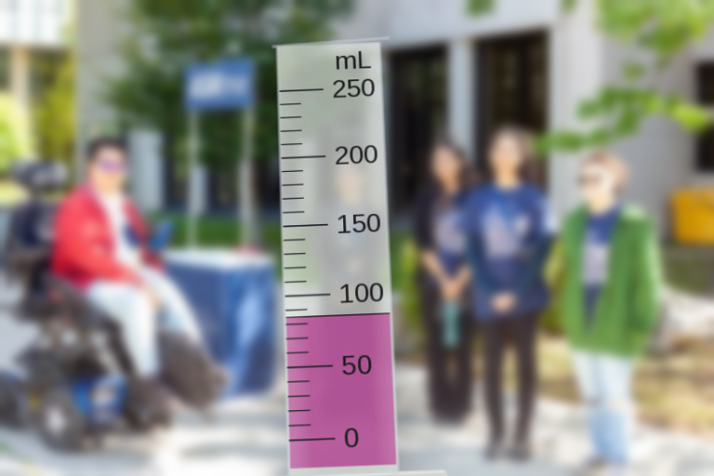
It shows 85 (mL)
